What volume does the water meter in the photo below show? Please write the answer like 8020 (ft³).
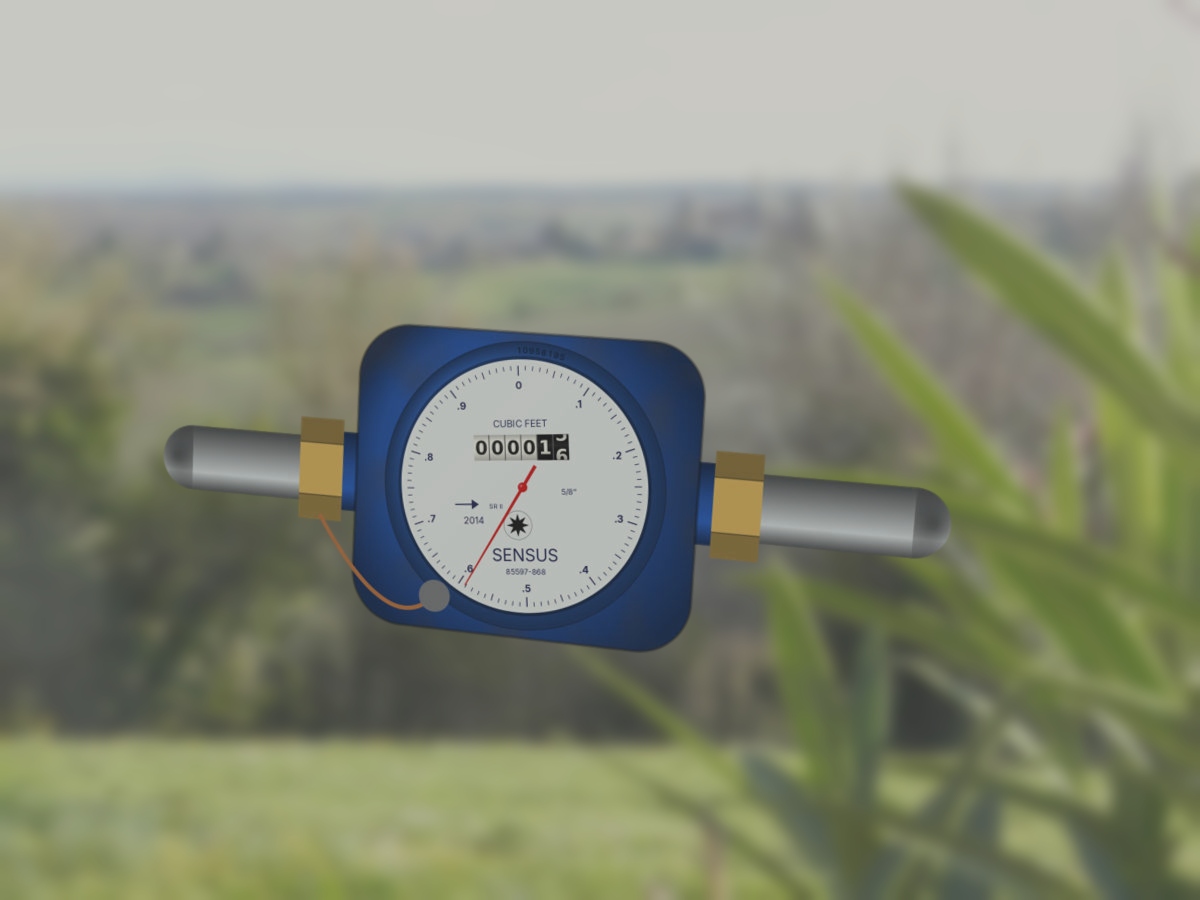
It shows 15.59 (ft³)
